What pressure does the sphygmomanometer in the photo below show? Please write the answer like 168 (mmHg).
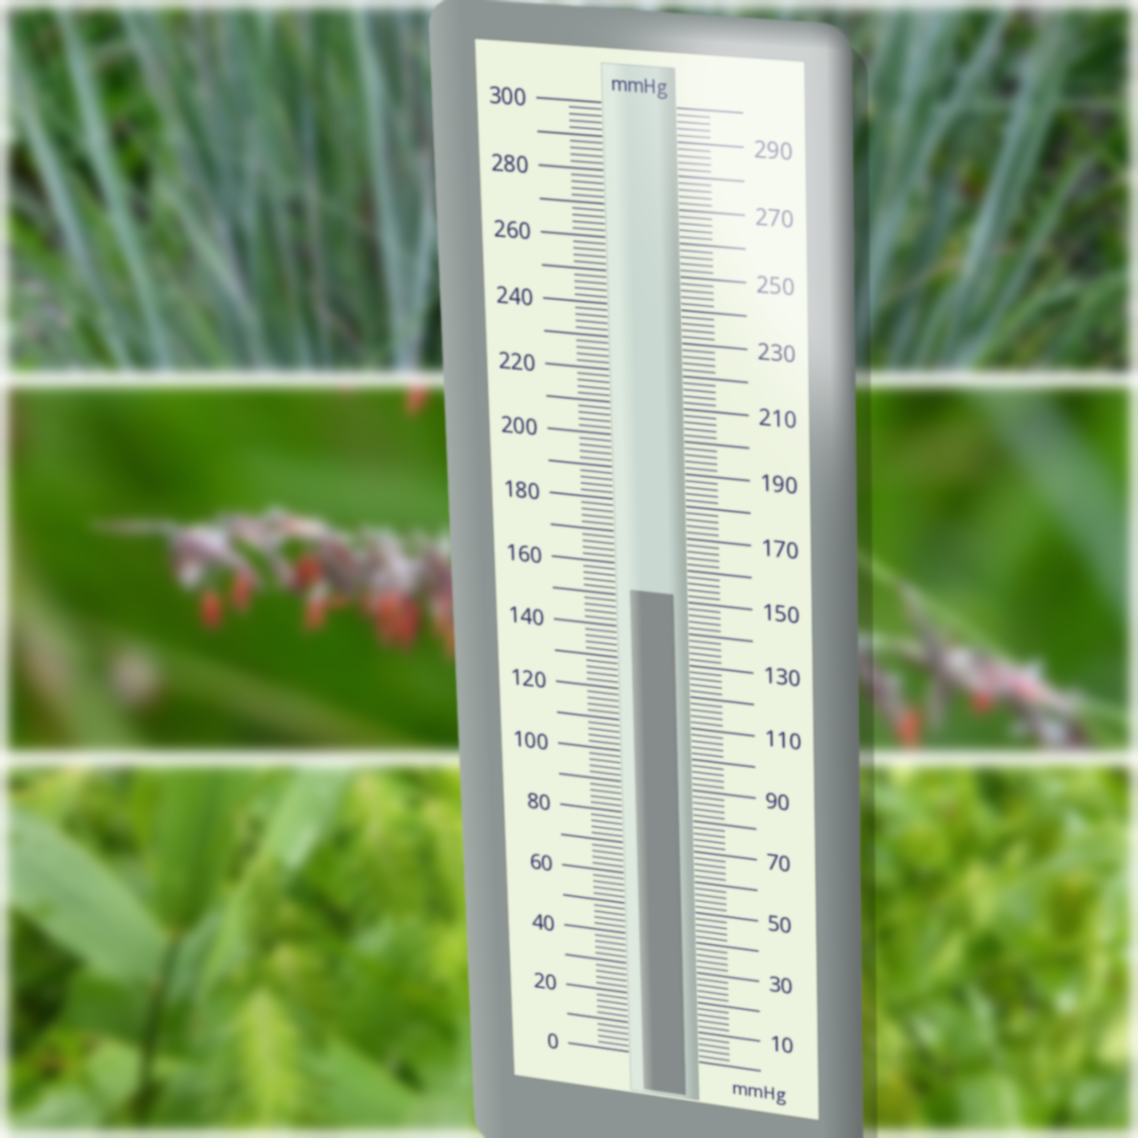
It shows 152 (mmHg)
